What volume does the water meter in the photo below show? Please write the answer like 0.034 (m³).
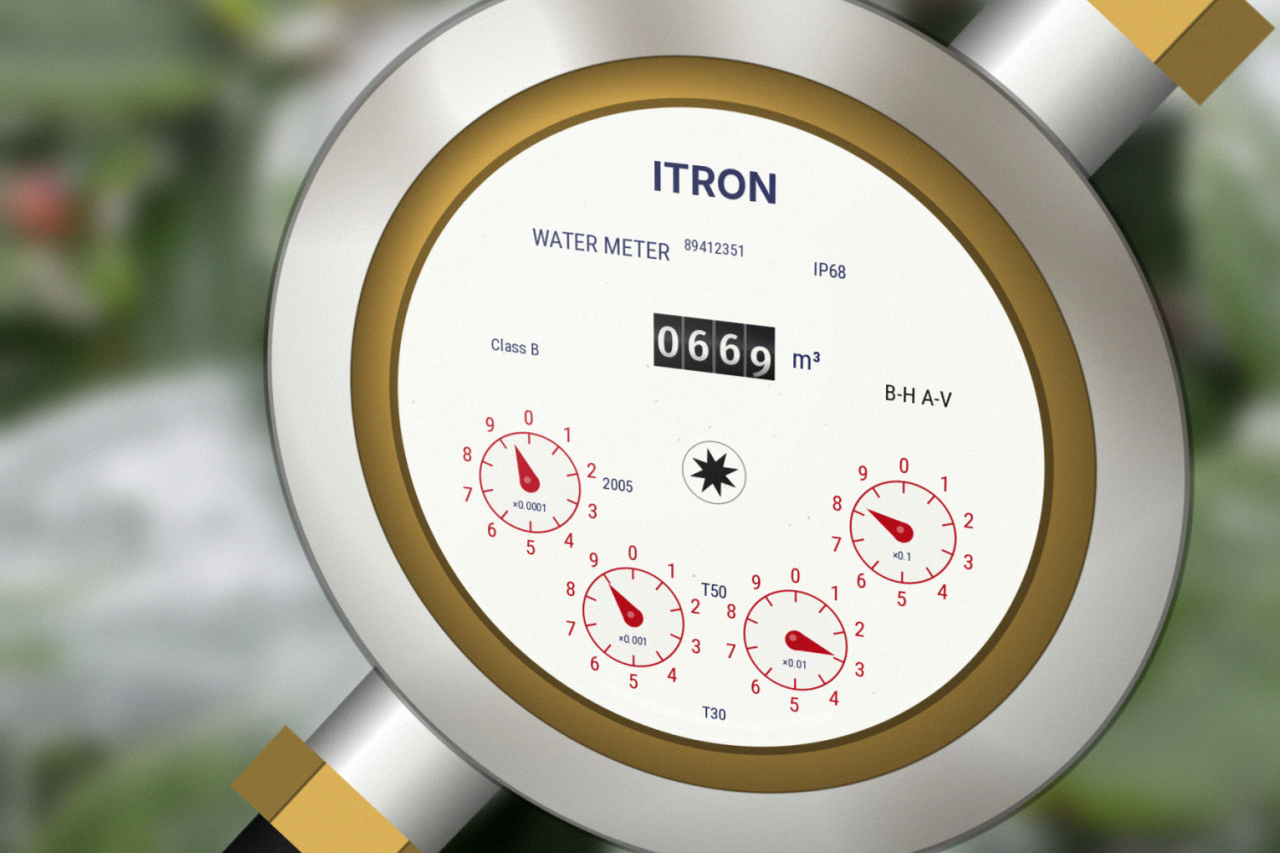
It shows 668.8289 (m³)
